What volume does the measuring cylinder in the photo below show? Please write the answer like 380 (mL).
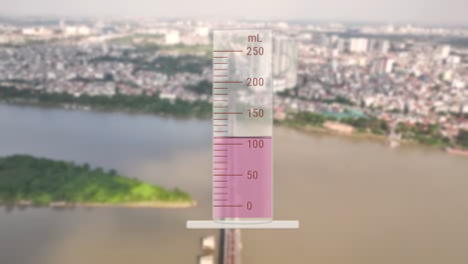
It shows 110 (mL)
